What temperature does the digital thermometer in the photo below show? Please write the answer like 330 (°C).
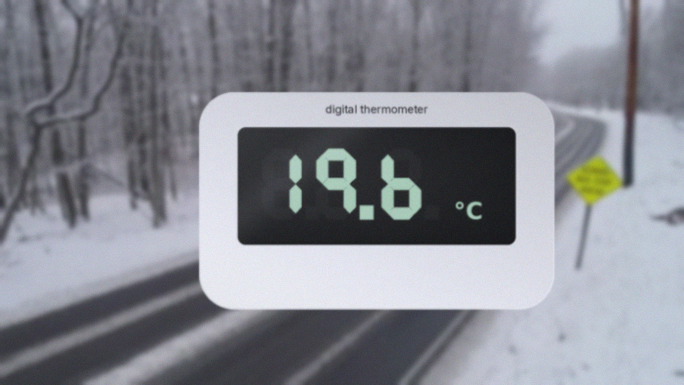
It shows 19.6 (°C)
